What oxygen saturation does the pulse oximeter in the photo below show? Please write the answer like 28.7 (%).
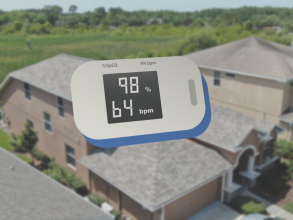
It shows 98 (%)
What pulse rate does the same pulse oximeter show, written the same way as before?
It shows 64 (bpm)
